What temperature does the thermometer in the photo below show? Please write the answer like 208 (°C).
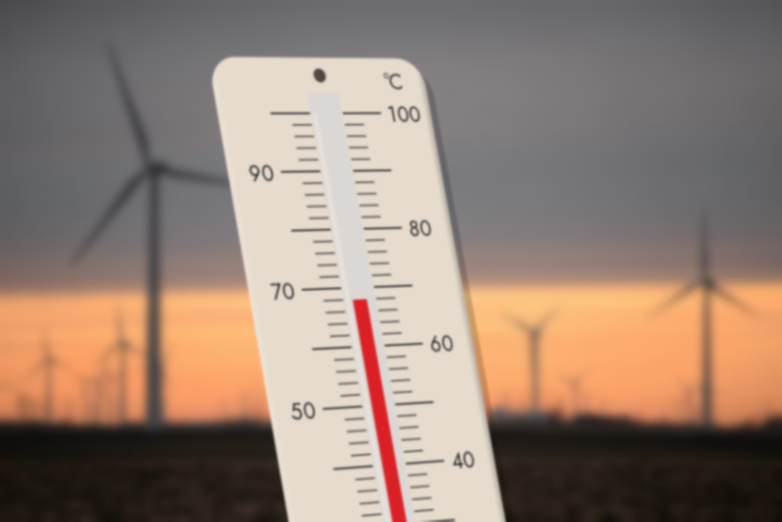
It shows 68 (°C)
